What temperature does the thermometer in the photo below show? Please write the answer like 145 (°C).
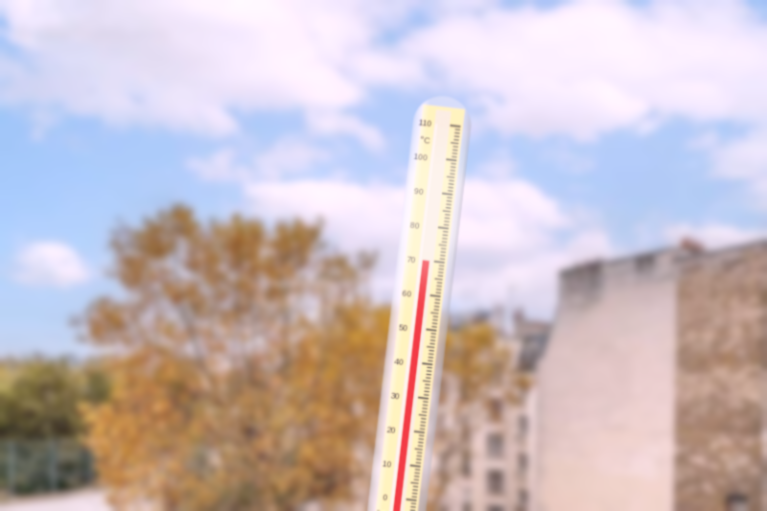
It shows 70 (°C)
